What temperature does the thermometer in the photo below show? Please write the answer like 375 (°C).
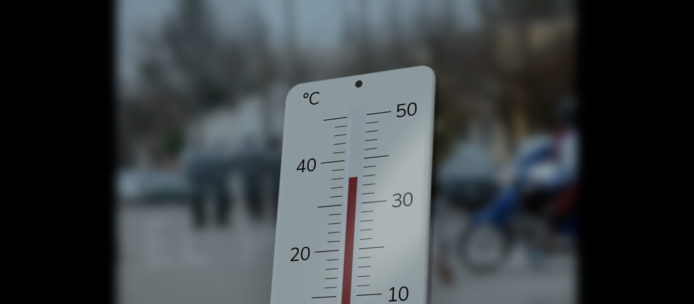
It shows 36 (°C)
